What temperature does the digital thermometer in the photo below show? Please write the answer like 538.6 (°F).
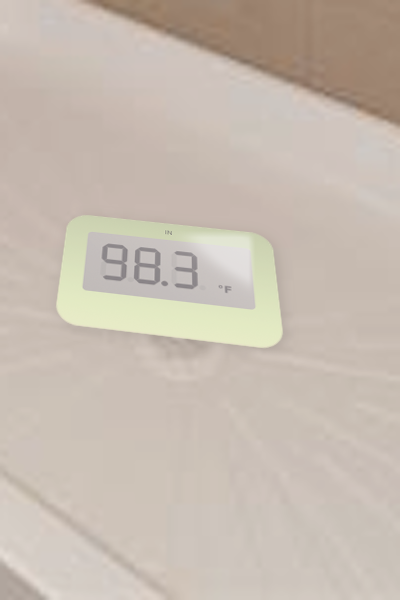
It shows 98.3 (°F)
